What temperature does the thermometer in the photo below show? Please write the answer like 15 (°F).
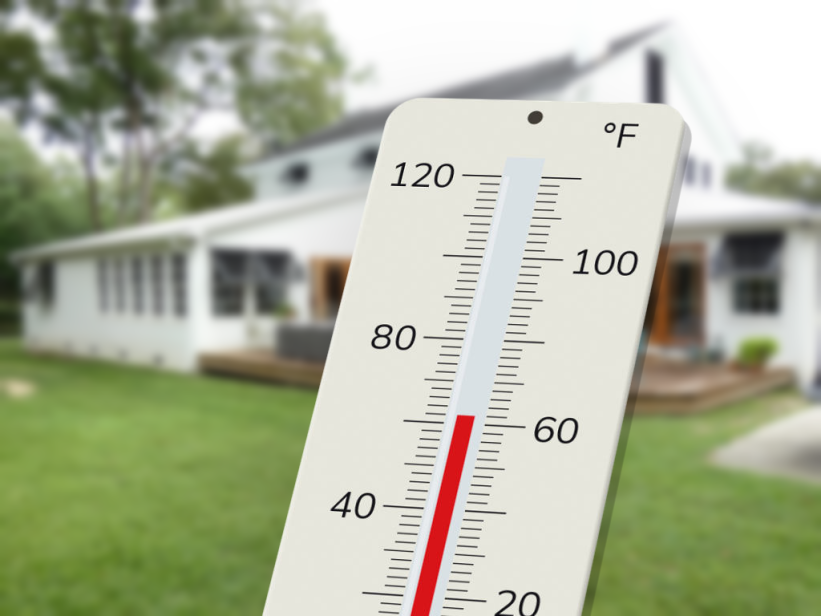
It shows 62 (°F)
